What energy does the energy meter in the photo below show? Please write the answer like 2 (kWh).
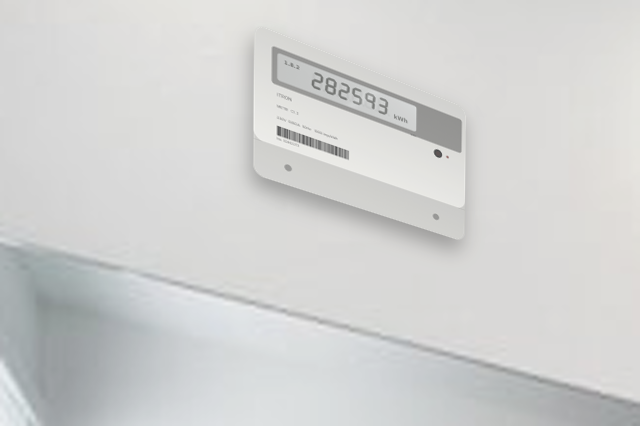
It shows 282593 (kWh)
